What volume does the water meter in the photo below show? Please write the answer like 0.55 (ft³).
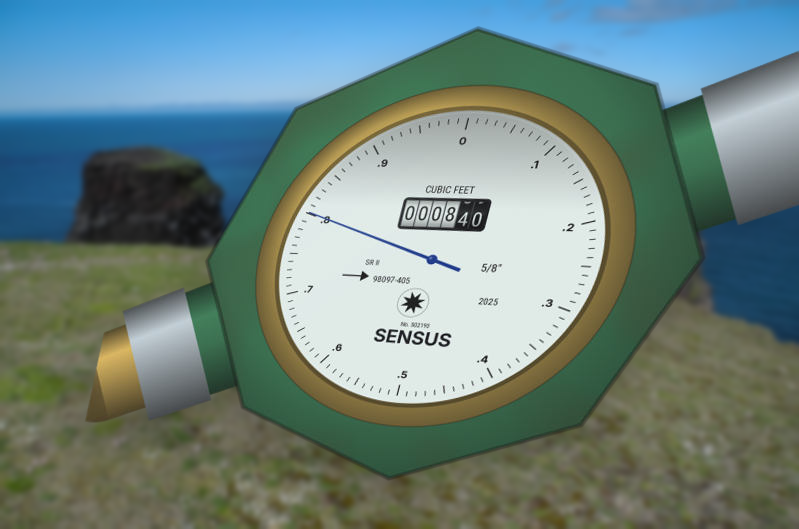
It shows 839.80 (ft³)
